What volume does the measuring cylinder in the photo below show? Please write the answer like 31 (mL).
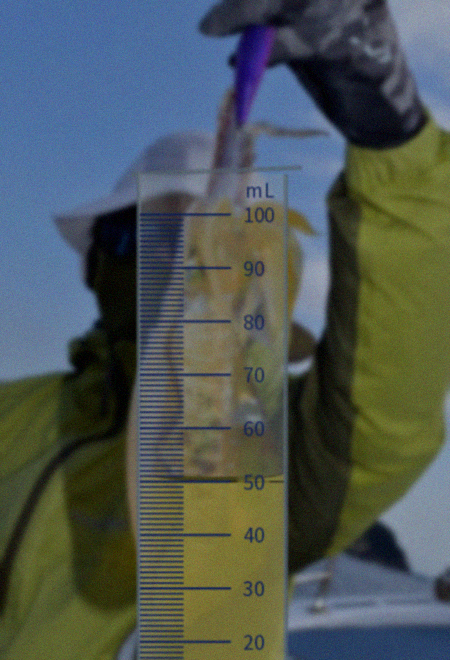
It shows 50 (mL)
